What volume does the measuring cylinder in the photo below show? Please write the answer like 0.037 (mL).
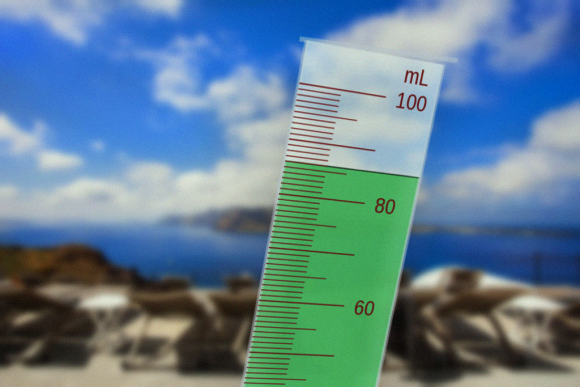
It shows 86 (mL)
